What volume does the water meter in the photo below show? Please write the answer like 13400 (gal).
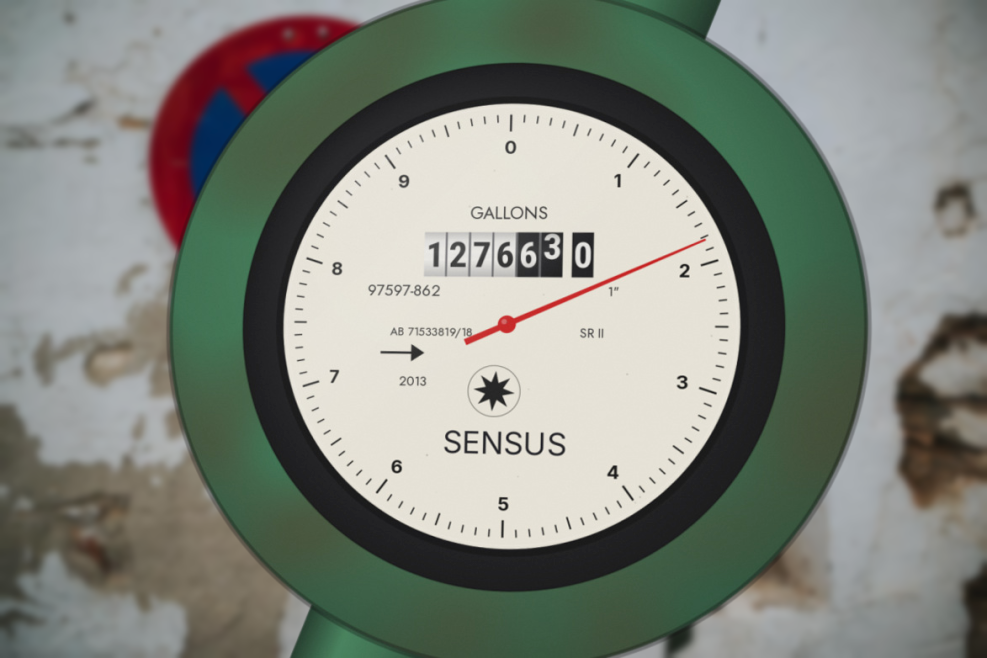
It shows 1276631.8 (gal)
